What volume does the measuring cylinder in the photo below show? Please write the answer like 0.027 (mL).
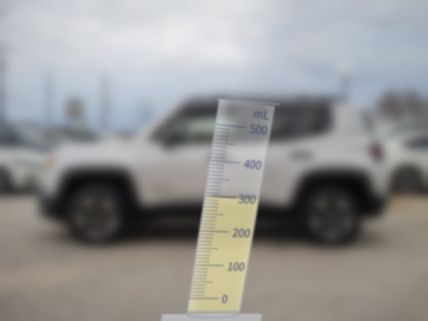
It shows 300 (mL)
